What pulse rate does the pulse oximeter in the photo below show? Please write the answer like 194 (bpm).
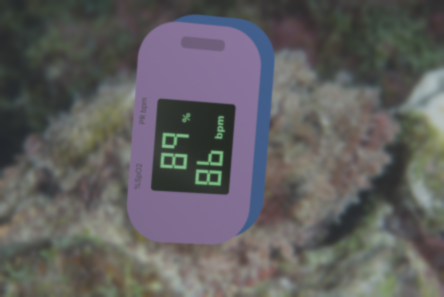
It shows 86 (bpm)
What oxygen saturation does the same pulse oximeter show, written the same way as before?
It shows 89 (%)
